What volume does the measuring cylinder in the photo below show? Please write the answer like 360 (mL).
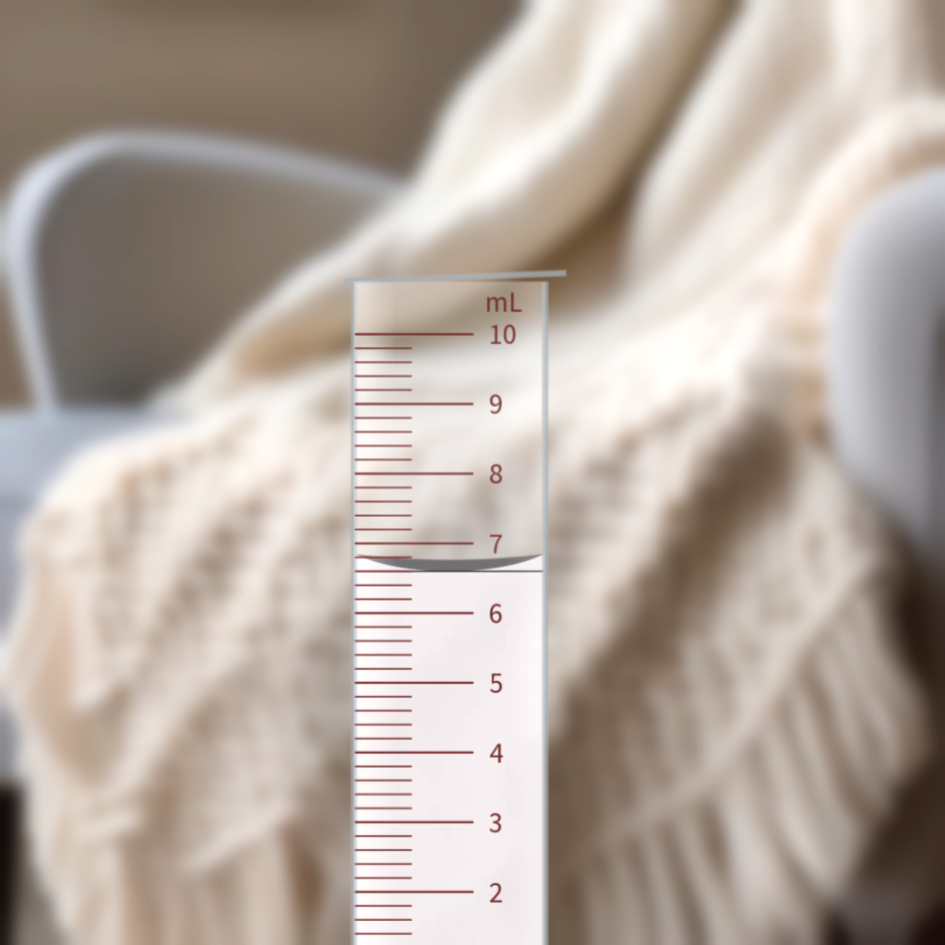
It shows 6.6 (mL)
